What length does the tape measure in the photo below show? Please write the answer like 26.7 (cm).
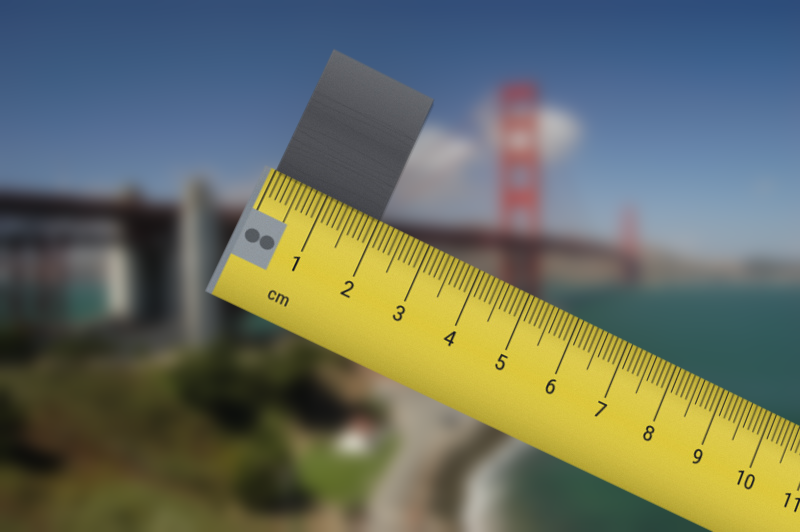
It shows 2 (cm)
